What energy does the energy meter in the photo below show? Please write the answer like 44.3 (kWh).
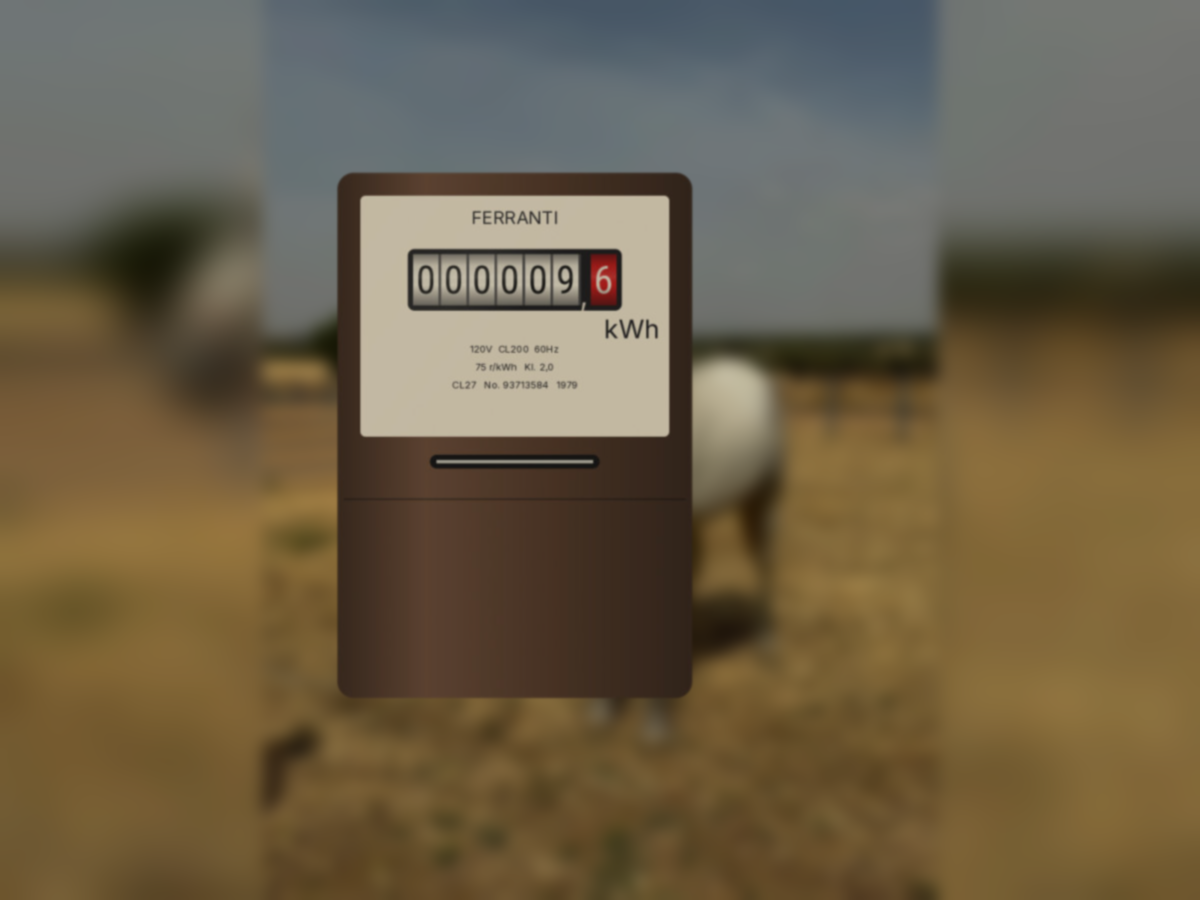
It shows 9.6 (kWh)
